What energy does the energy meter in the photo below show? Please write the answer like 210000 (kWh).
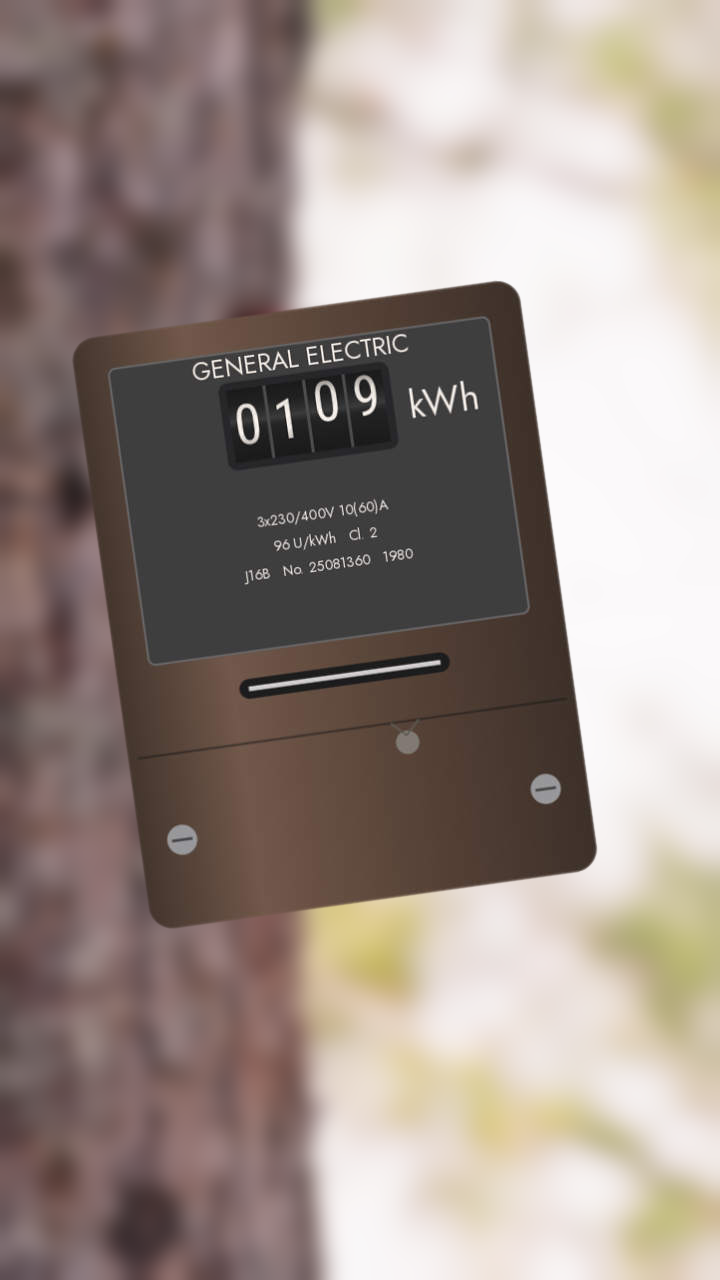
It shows 109 (kWh)
